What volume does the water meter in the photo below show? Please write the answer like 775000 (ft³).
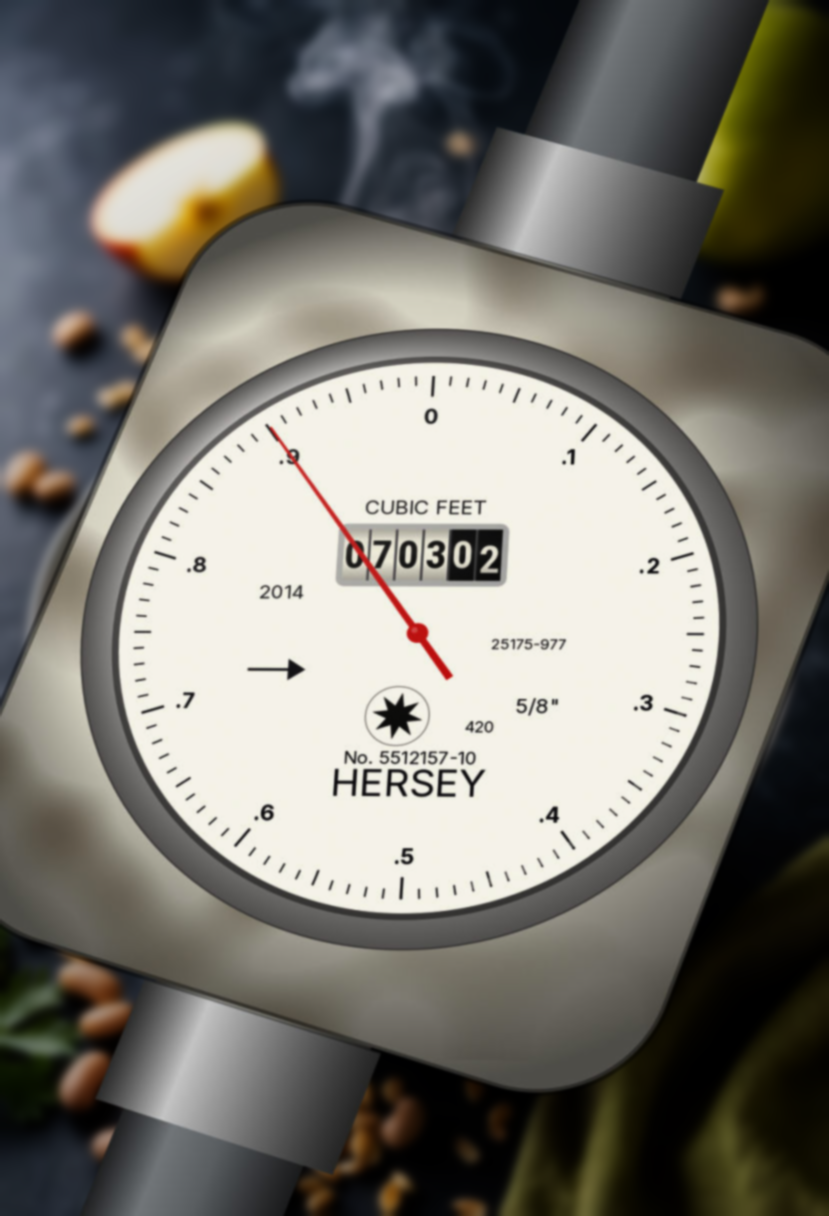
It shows 70301.90 (ft³)
